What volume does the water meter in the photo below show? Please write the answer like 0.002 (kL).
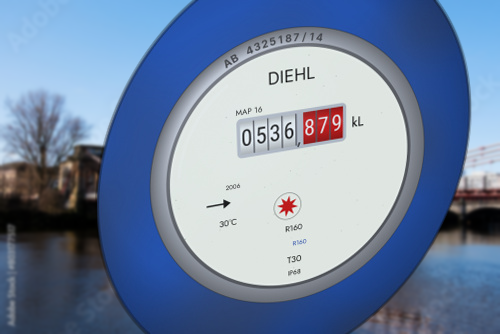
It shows 536.879 (kL)
